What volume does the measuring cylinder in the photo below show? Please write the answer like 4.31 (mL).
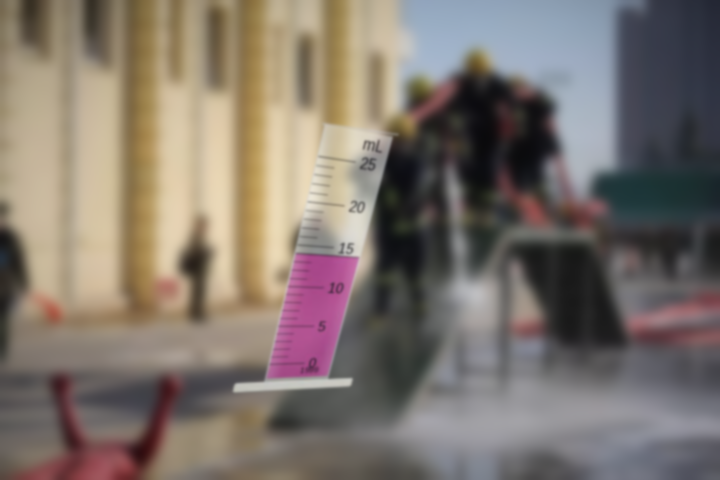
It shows 14 (mL)
